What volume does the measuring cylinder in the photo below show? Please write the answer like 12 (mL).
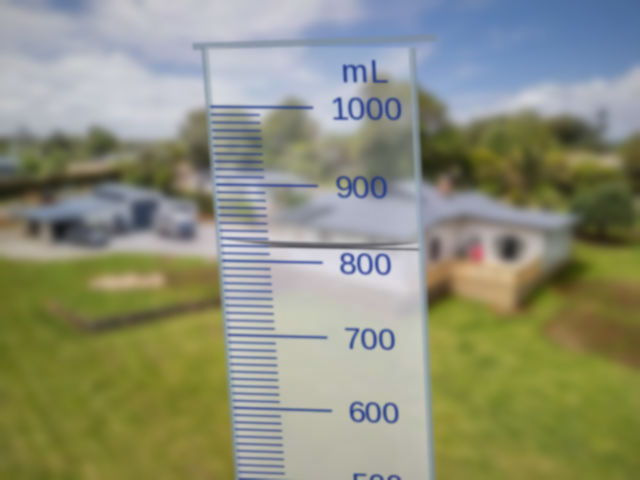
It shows 820 (mL)
